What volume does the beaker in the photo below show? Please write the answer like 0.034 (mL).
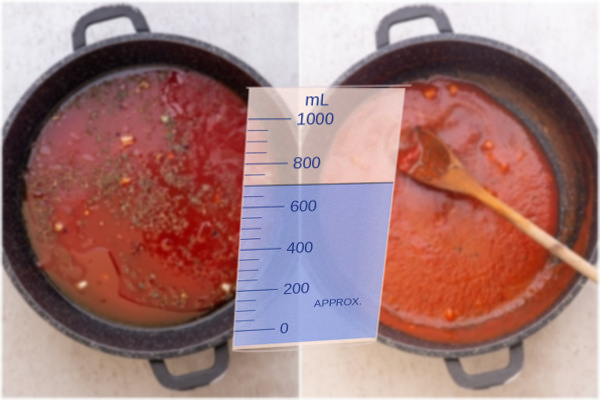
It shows 700 (mL)
